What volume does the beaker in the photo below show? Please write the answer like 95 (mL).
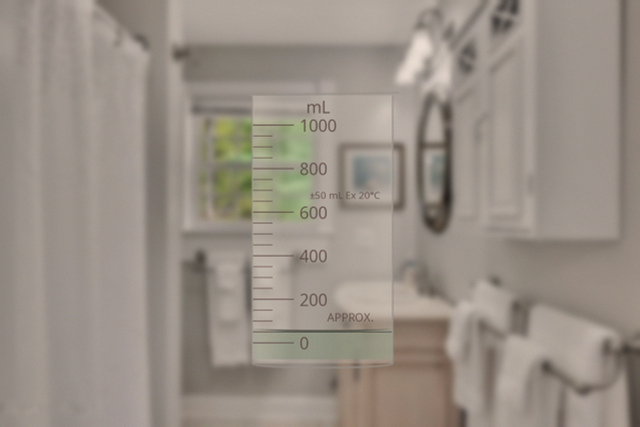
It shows 50 (mL)
